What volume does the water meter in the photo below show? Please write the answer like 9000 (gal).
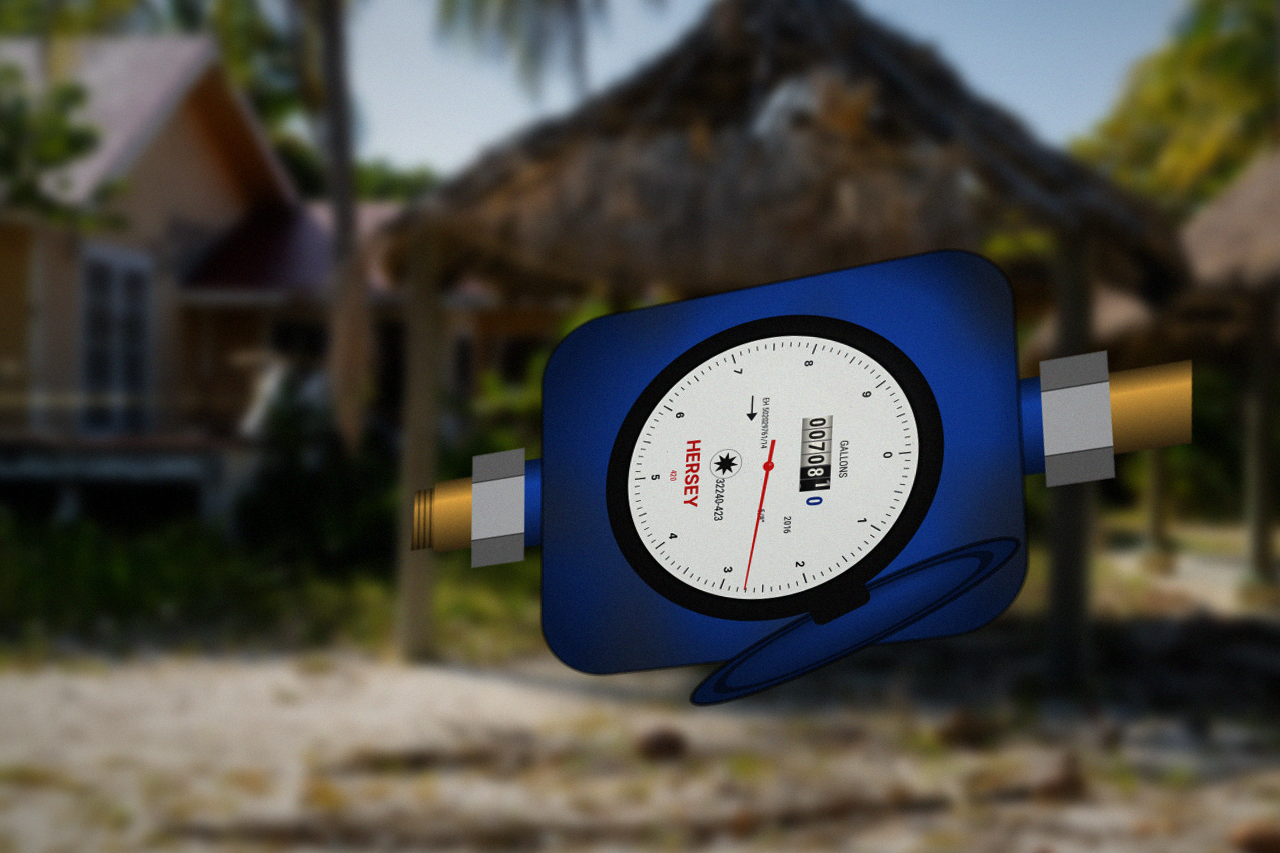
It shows 70812.7 (gal)
